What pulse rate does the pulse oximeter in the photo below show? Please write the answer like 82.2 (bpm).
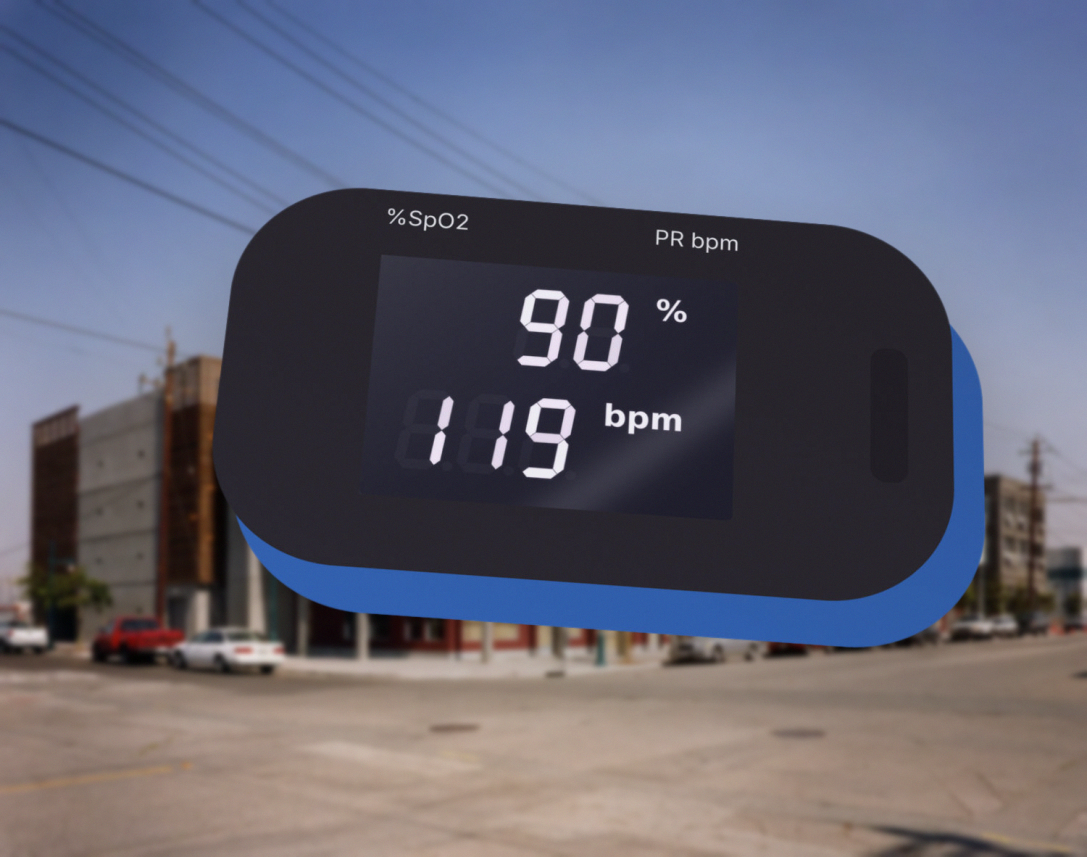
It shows 119 (bpm)
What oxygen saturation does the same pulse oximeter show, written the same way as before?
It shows 90 (%)
